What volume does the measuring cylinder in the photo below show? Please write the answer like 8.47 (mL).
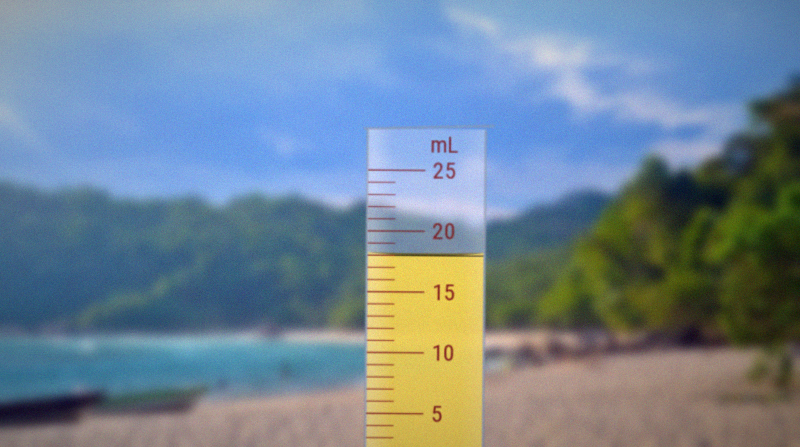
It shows 18 (mL)
